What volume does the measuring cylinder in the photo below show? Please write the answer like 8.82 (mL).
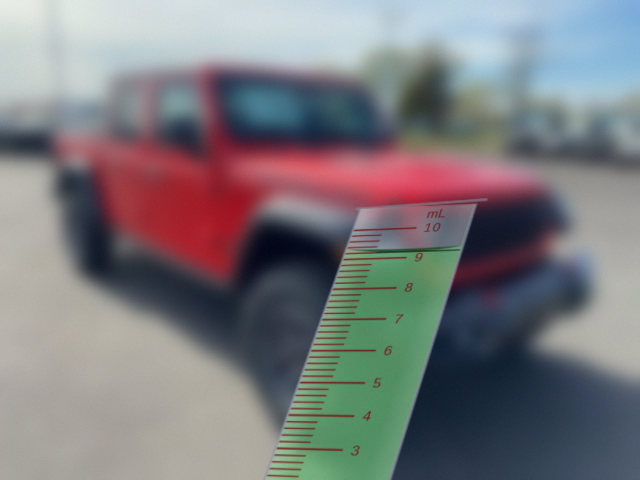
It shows 9.2 (mL)
